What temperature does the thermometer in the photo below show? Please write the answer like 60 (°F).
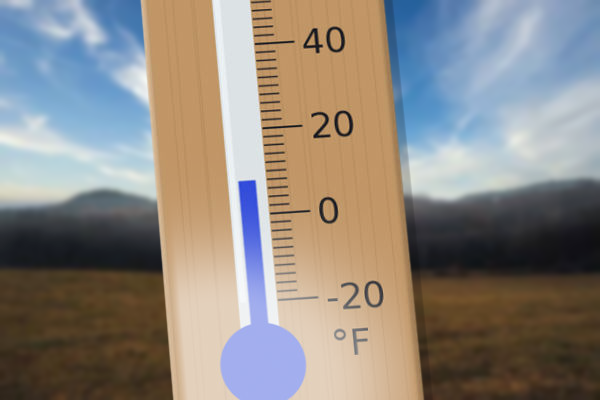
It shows 8 (°F)
